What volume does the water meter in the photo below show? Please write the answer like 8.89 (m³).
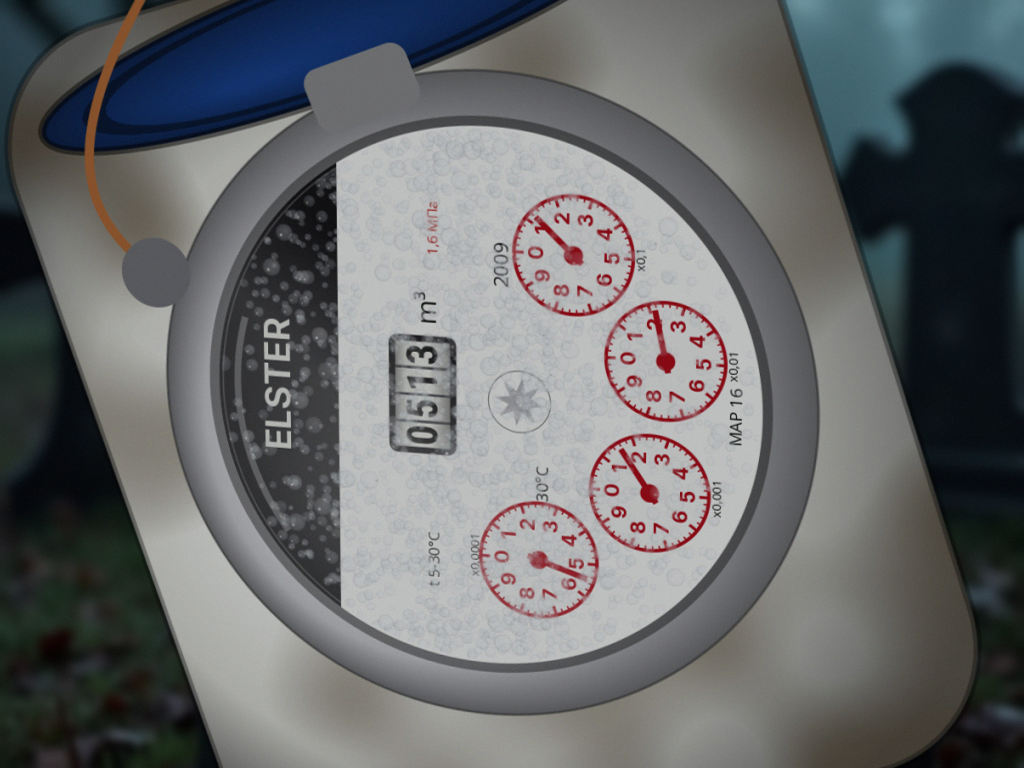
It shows 513.1215 (m³)
